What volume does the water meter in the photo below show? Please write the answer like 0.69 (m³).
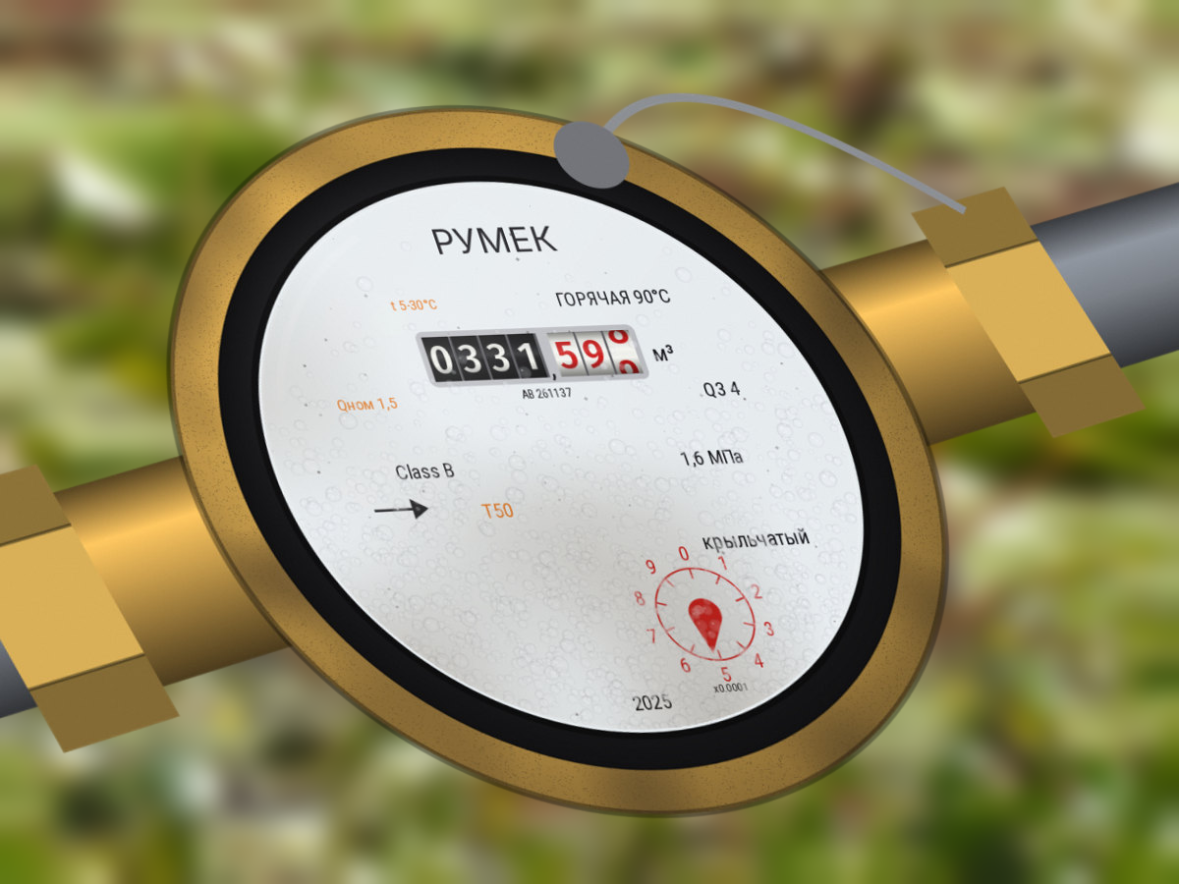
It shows 331.5985 (m³)
